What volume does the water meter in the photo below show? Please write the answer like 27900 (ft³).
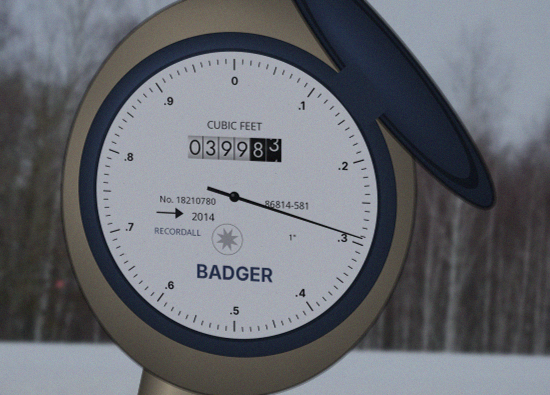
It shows 39983.29 (ft³)
